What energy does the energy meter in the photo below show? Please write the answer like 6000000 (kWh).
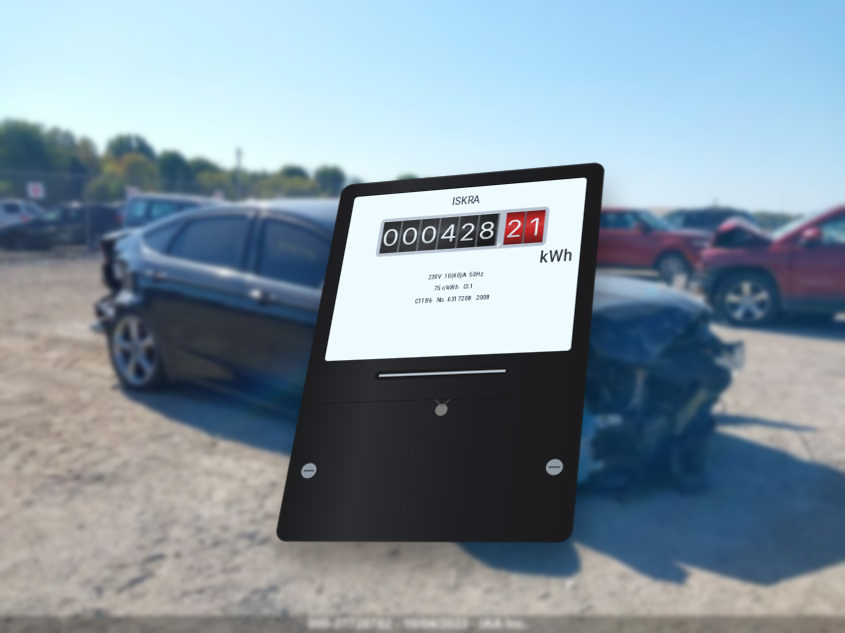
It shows 428.21 (kWh)
